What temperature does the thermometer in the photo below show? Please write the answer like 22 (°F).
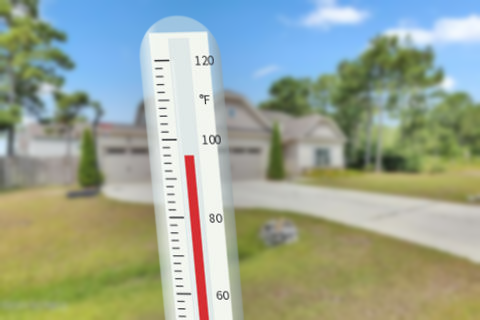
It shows 96 (°F)
